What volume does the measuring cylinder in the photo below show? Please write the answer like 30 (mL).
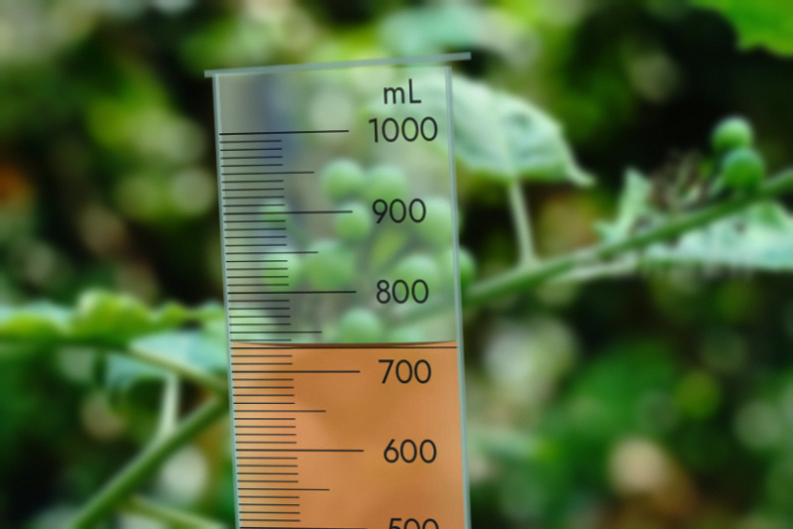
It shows 730 (mL)
